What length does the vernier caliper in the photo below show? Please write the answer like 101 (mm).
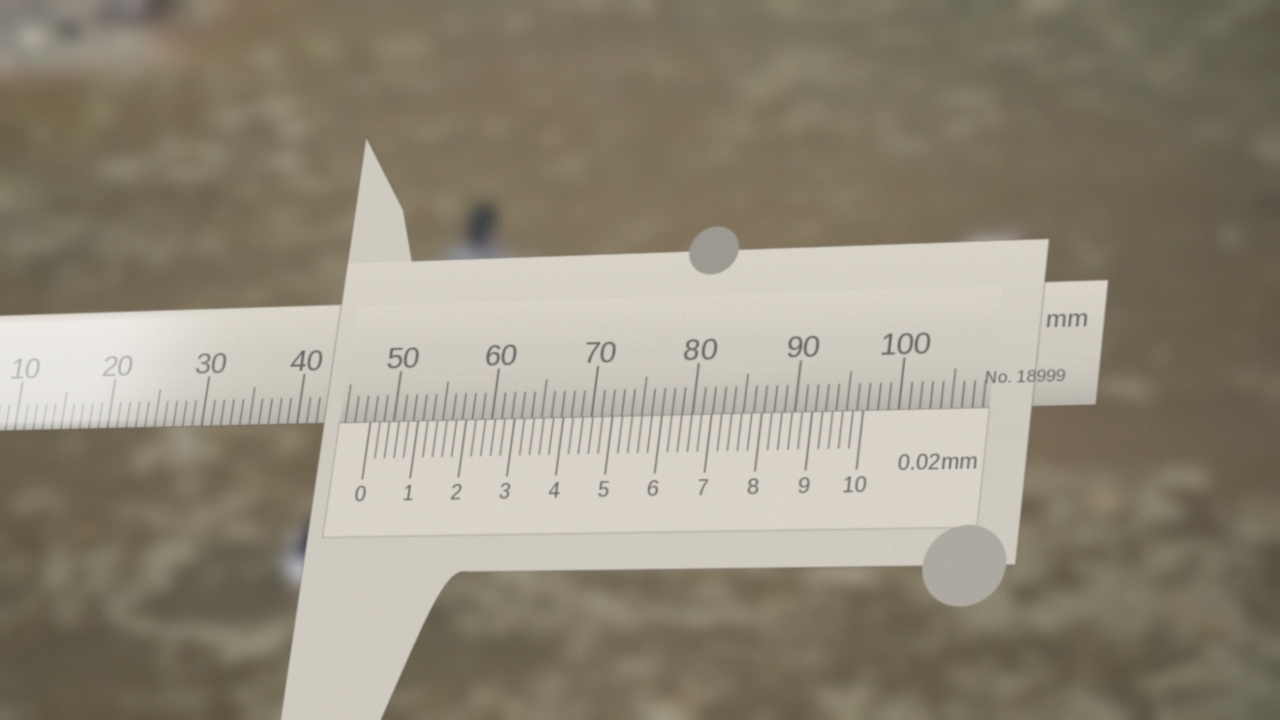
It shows 47.6 (mm)
